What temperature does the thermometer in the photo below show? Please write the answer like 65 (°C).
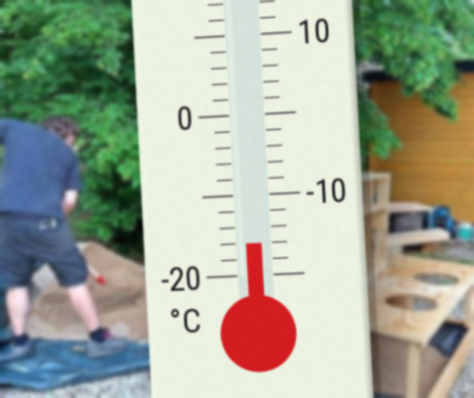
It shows -16 (°C)
